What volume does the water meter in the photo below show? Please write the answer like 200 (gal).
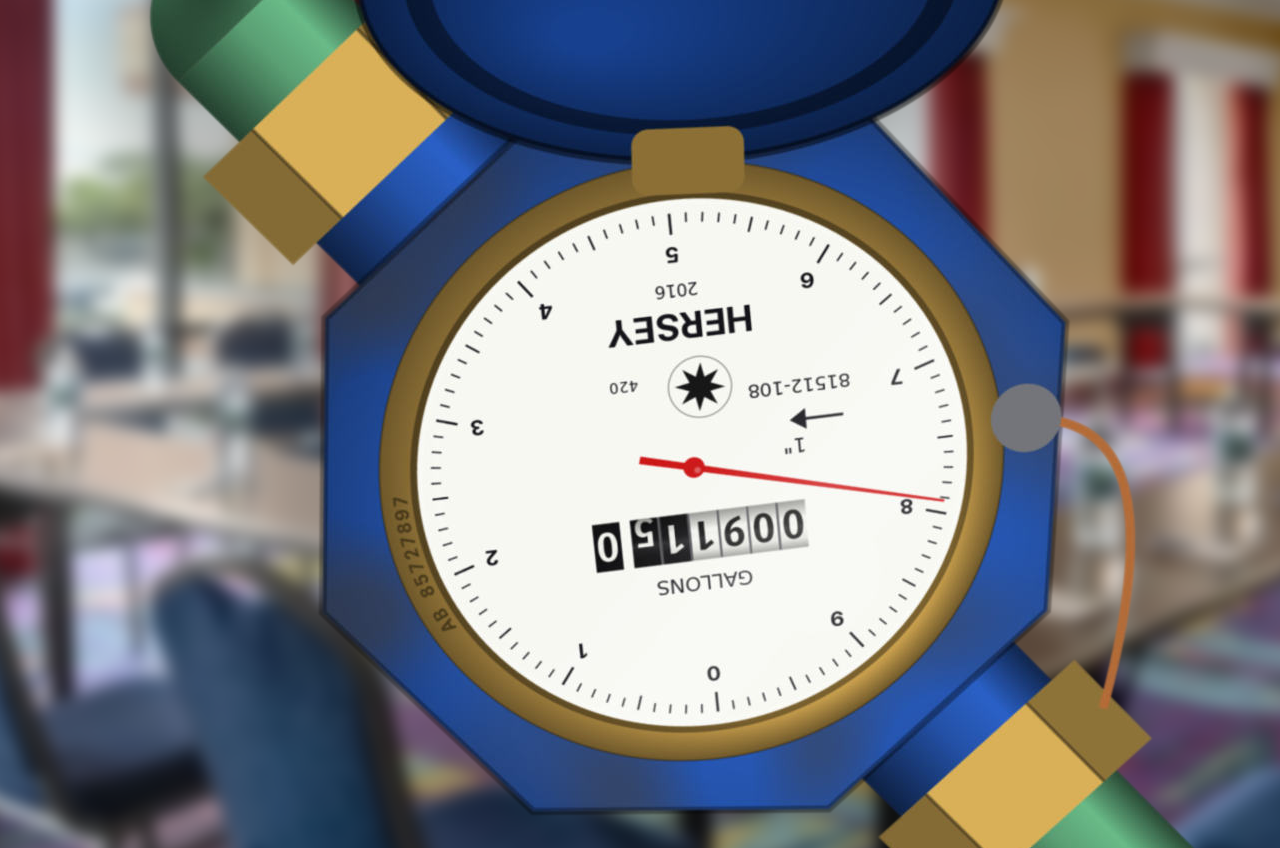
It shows 91147.9 (gal)
